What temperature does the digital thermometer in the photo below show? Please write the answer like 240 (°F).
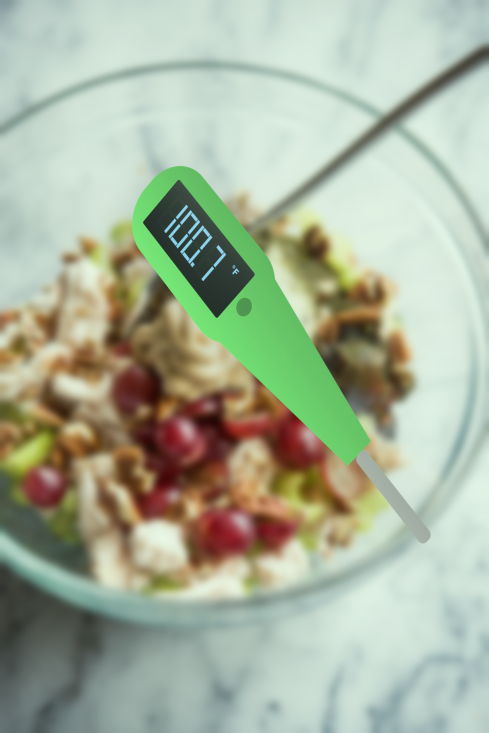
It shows 100.7 (°F)
